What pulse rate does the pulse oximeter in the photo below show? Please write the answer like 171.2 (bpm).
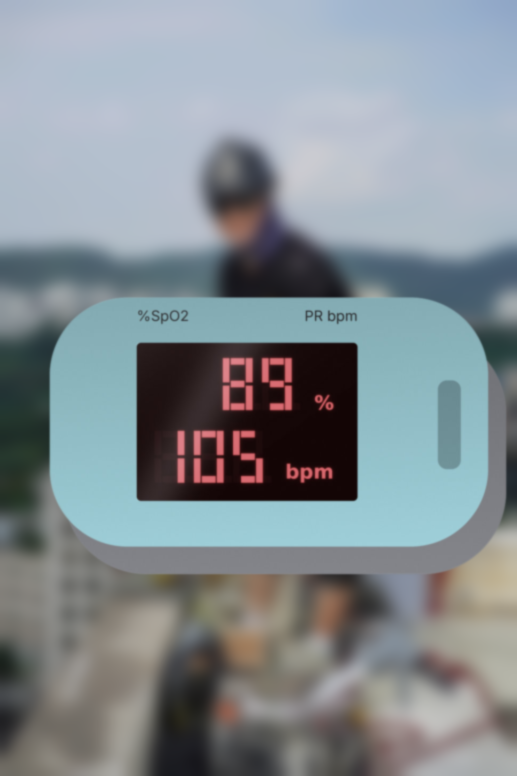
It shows 105 (bpm)
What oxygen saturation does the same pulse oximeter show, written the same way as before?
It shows 89 (%)
